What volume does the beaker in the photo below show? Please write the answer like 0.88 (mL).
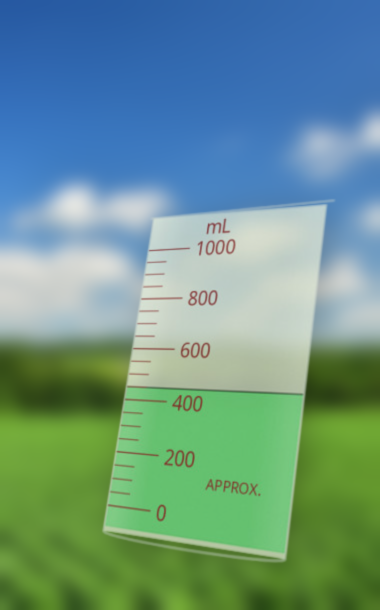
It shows 450 (mL)
